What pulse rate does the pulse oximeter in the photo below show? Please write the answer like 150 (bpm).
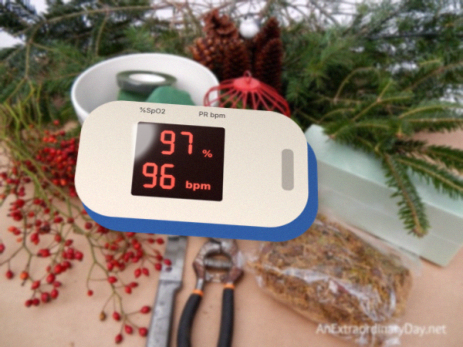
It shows 96 (bpm)
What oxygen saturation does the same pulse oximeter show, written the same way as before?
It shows 97 (%)
